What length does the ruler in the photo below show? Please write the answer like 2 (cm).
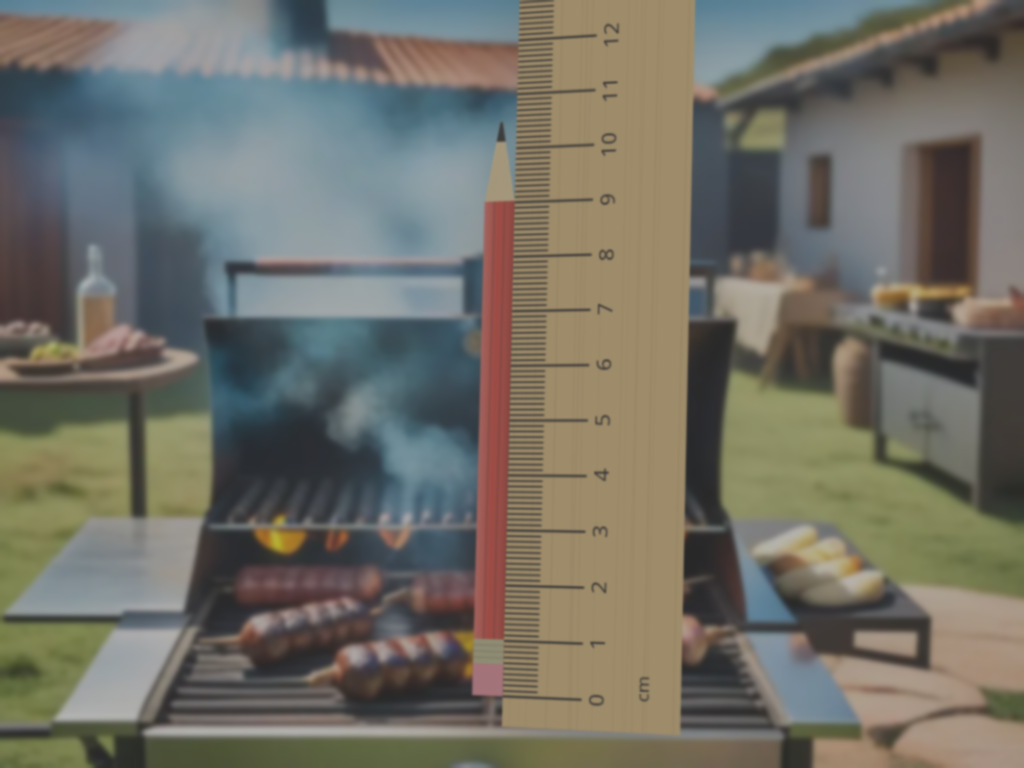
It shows 10.5 (cm)
